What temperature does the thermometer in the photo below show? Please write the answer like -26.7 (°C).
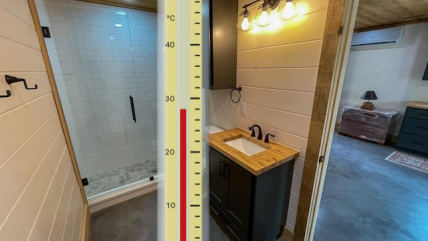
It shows 28 (°C)
